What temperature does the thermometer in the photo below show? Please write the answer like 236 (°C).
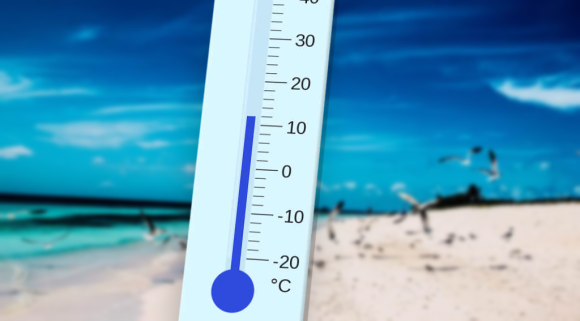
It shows 12 (°C)
